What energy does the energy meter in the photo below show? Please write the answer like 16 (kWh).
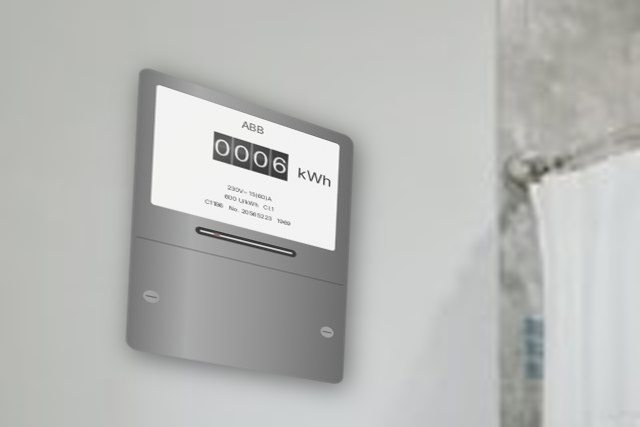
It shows 6 (kWh)
